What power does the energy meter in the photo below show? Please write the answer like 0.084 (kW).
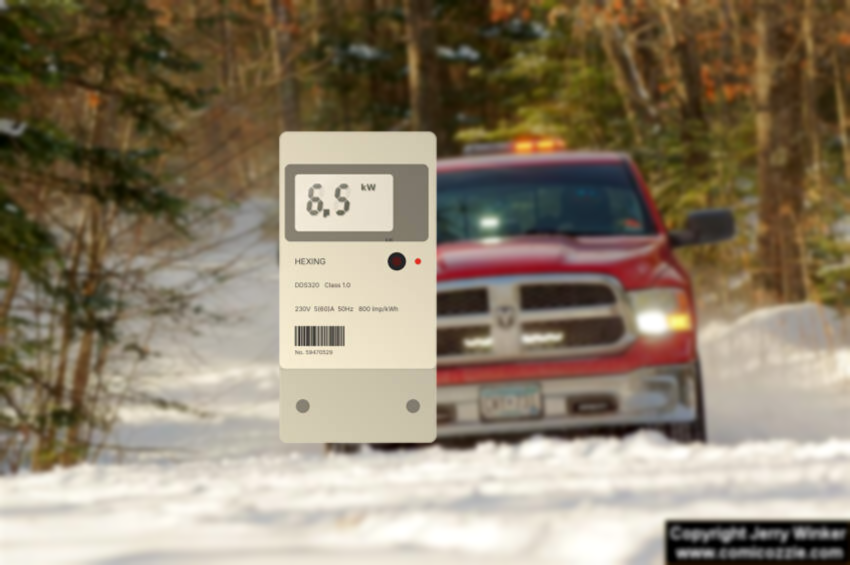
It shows 6.5 (kW)
